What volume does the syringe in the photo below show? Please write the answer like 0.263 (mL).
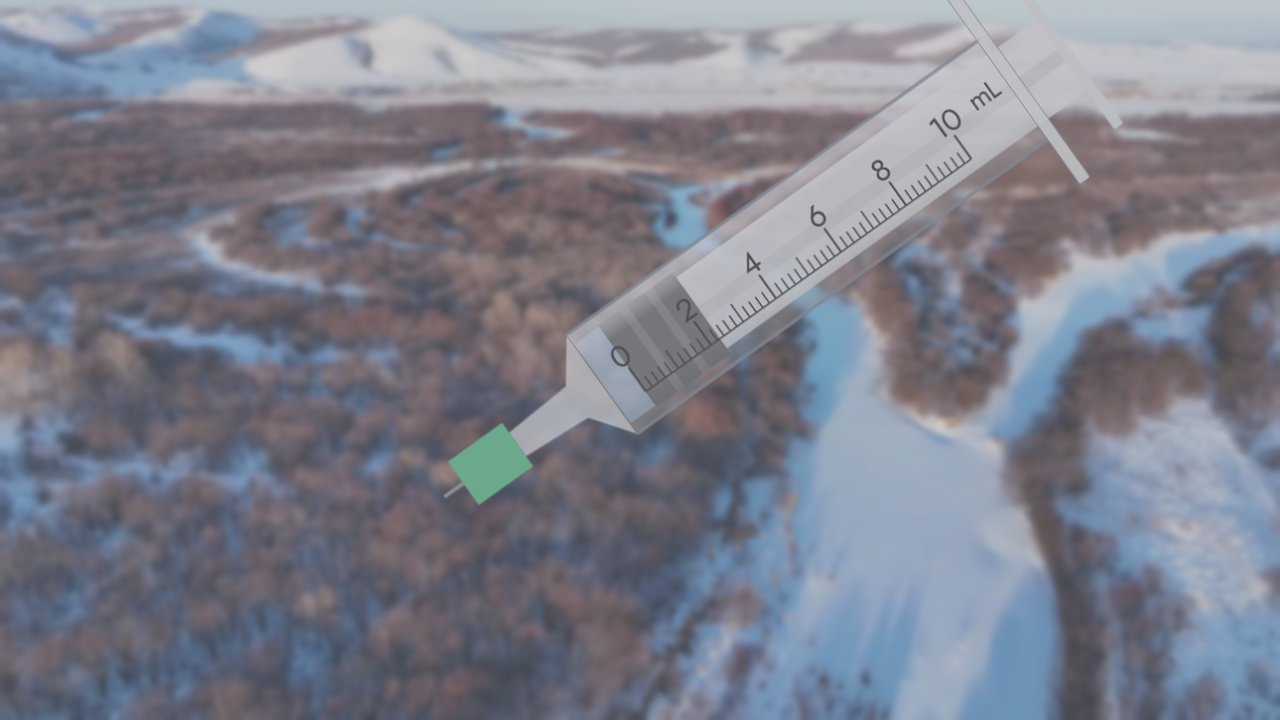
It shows 0 (mL)
